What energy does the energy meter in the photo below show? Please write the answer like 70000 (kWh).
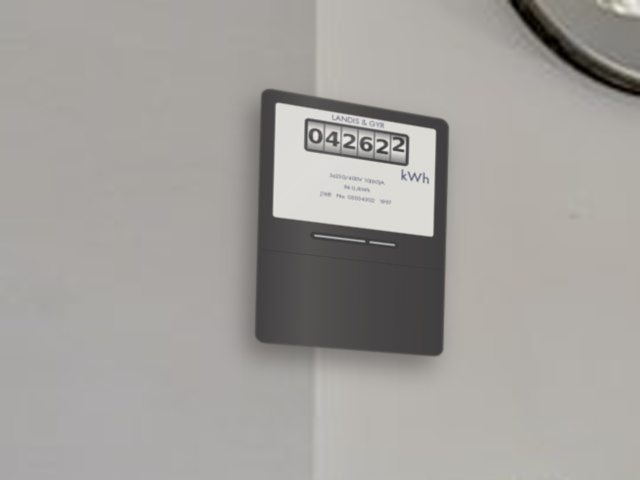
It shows 42622 (kWh)
